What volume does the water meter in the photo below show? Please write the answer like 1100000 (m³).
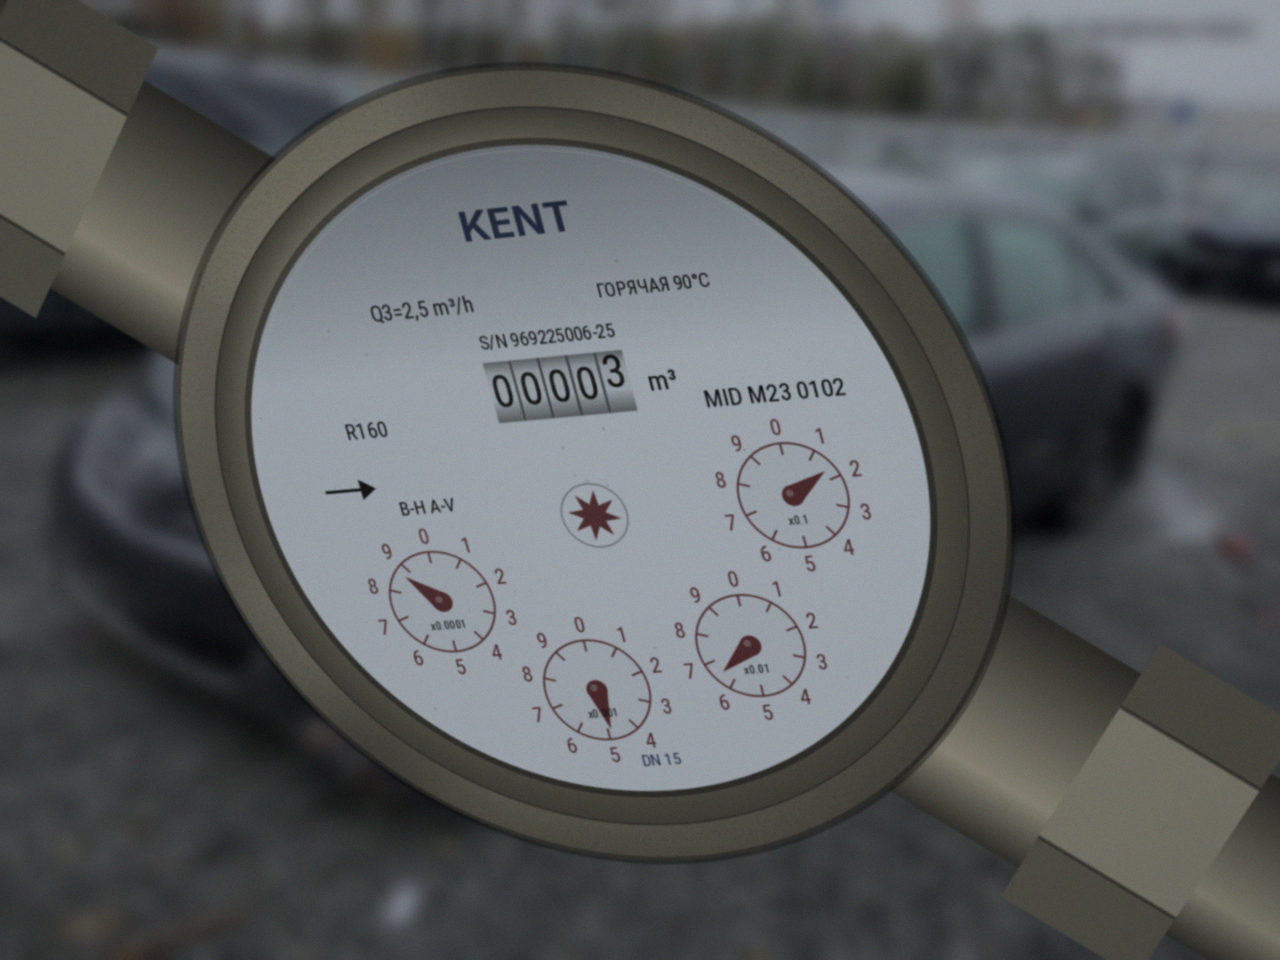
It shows 3.1648 (m³)
